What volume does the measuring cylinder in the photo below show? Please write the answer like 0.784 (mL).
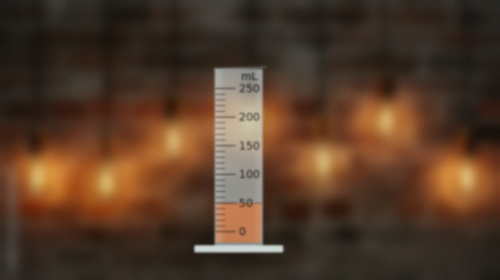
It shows 50 (mL)
